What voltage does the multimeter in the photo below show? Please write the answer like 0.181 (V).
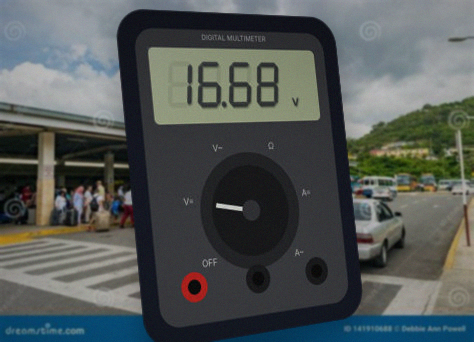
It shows 16.68 (V)
